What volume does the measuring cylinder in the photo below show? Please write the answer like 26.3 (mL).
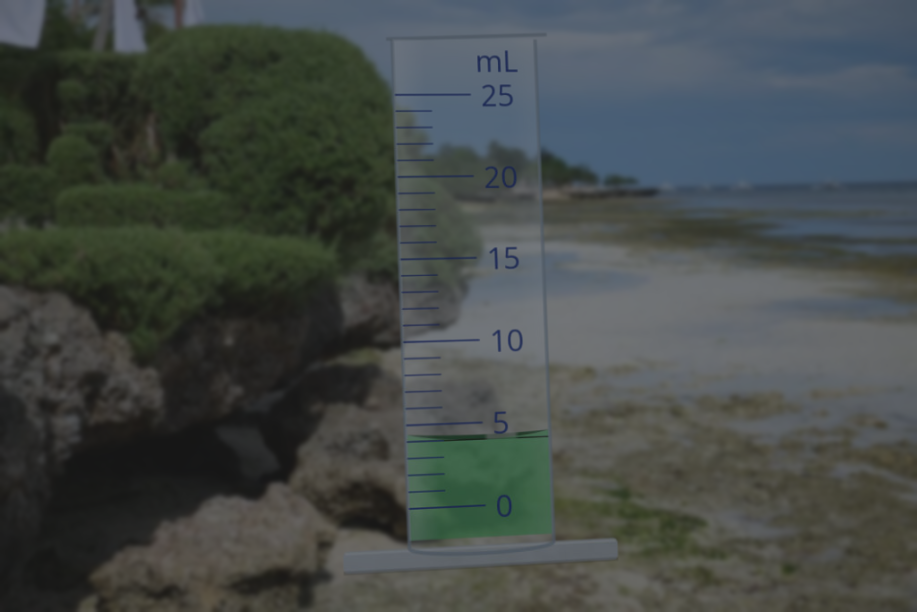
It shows 4 (mL)
